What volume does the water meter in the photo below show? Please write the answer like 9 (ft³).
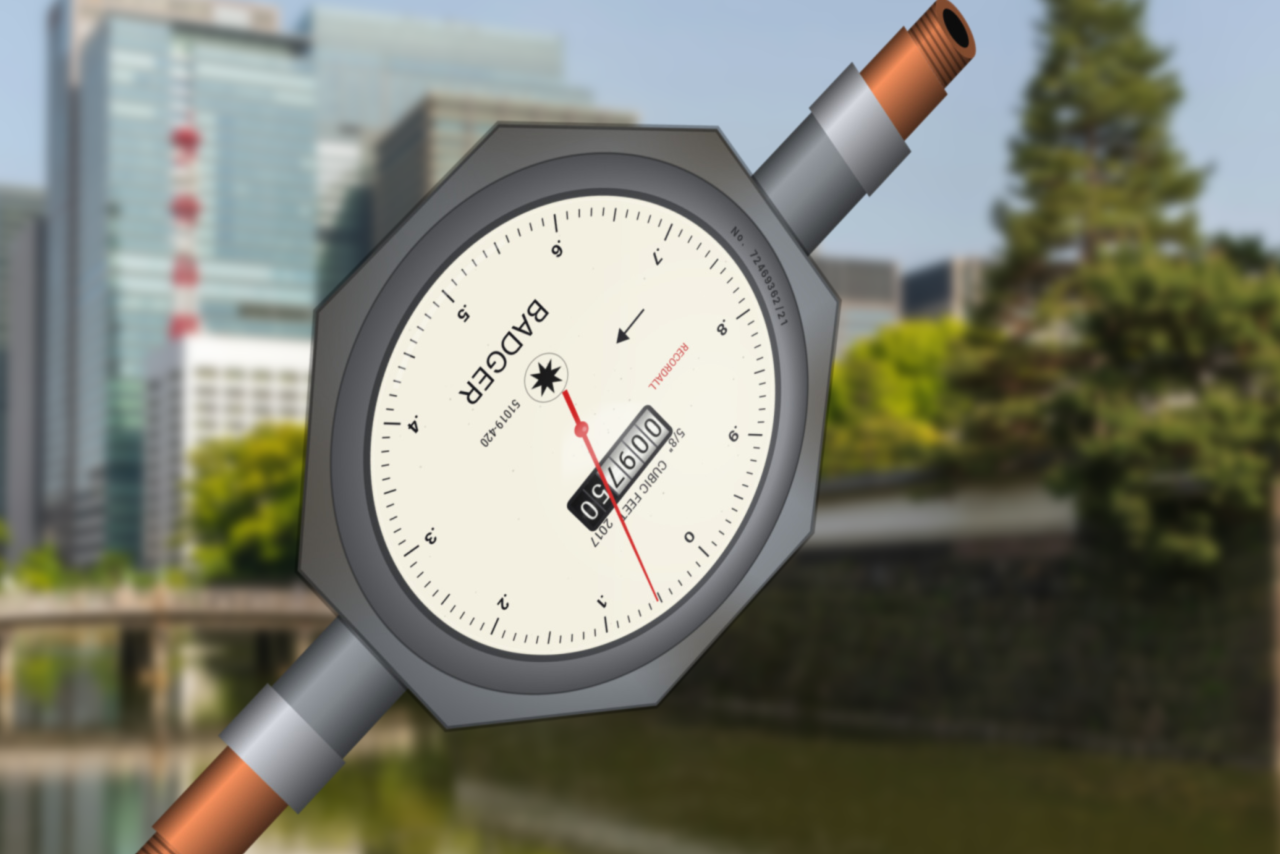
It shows 9750.05 (ft³)
